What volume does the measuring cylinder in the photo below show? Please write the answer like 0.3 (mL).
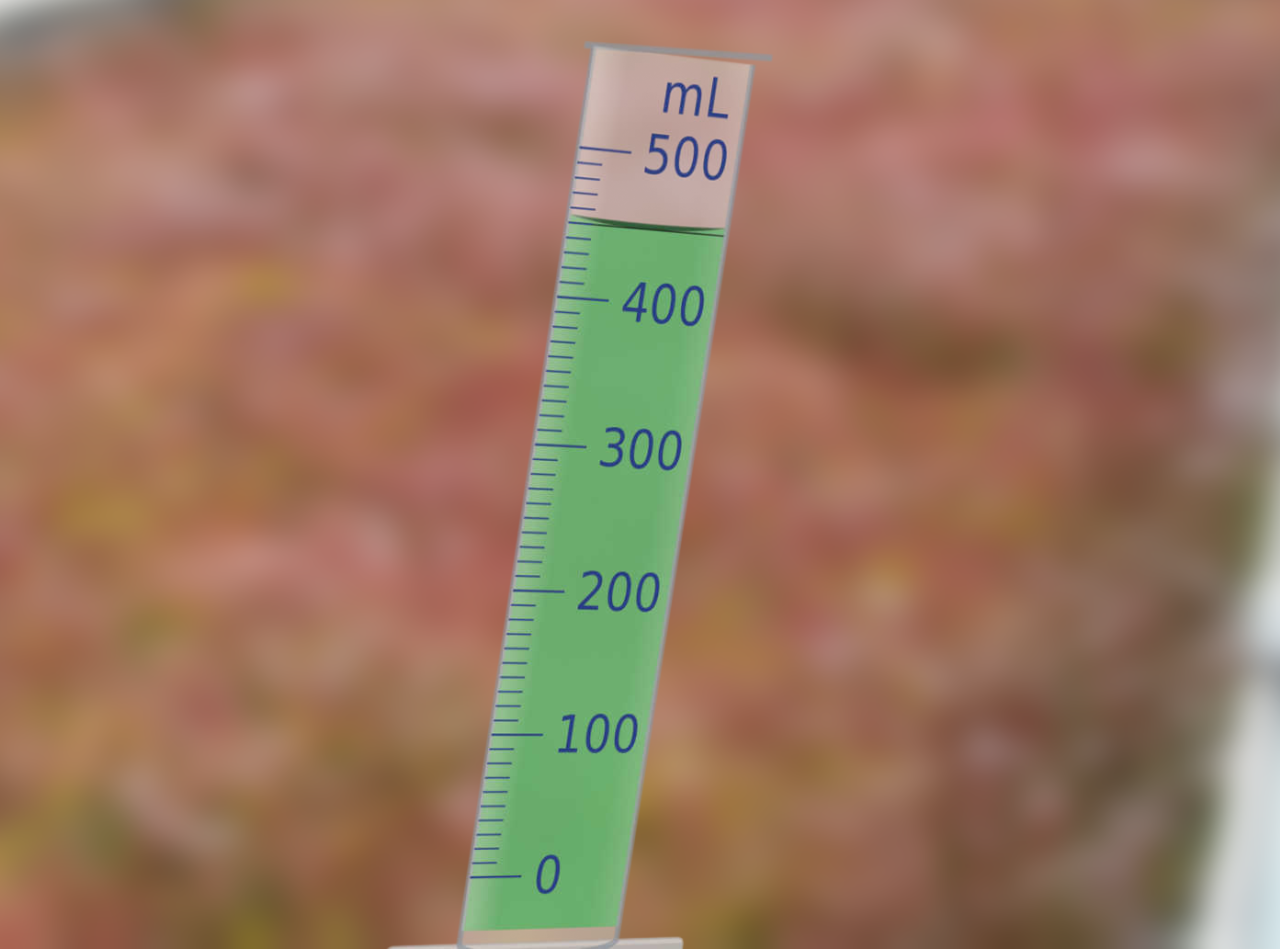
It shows 450 (mL)
